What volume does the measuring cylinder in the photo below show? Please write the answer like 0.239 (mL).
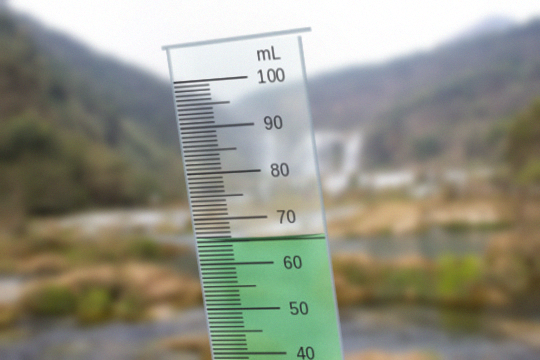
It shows 65 (mL)
